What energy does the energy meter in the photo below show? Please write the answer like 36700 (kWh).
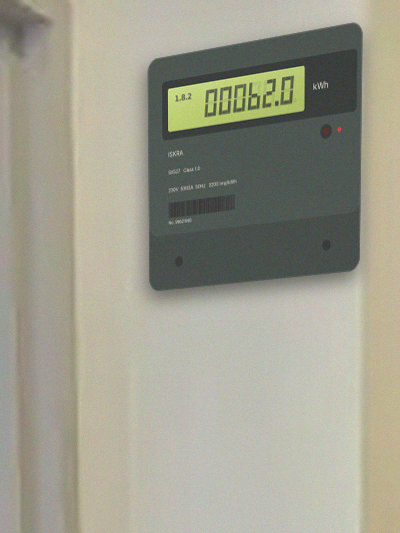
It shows 62.0 (kWh)
